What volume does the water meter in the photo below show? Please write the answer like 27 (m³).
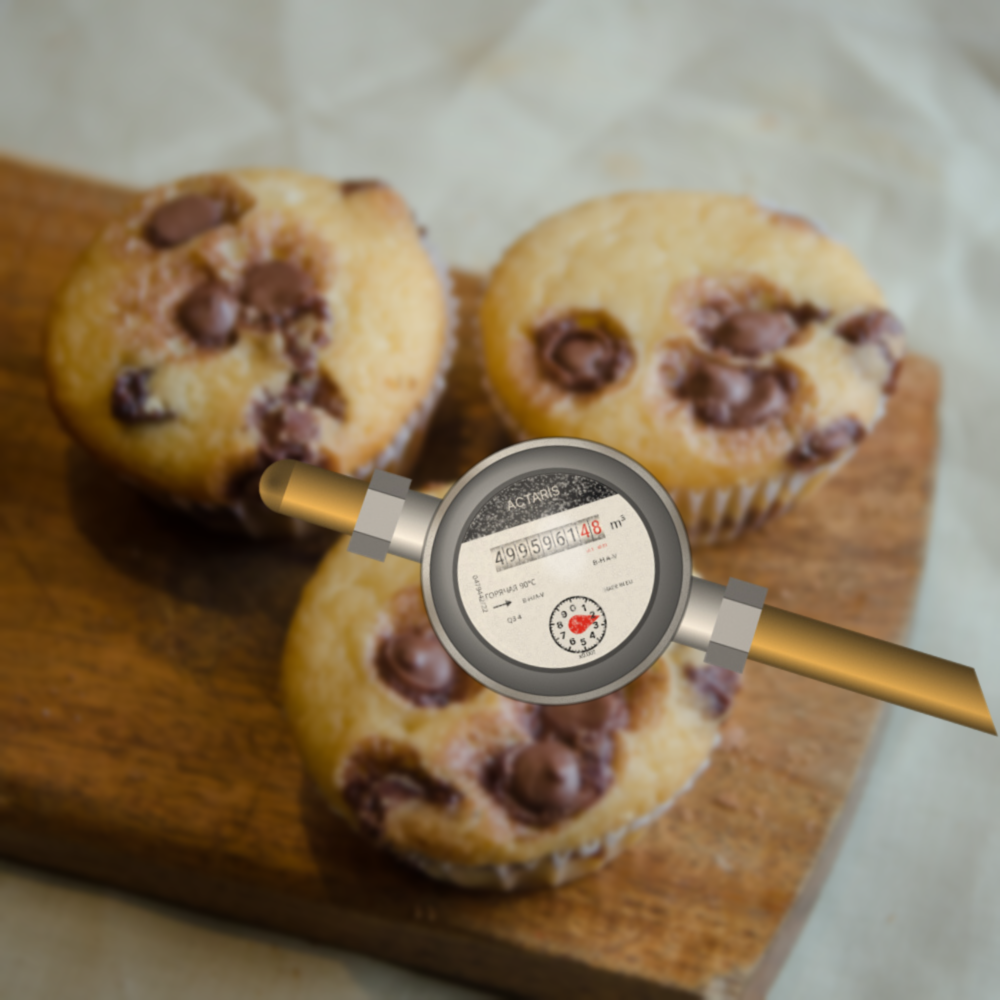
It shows 4995961.482 (m³)
